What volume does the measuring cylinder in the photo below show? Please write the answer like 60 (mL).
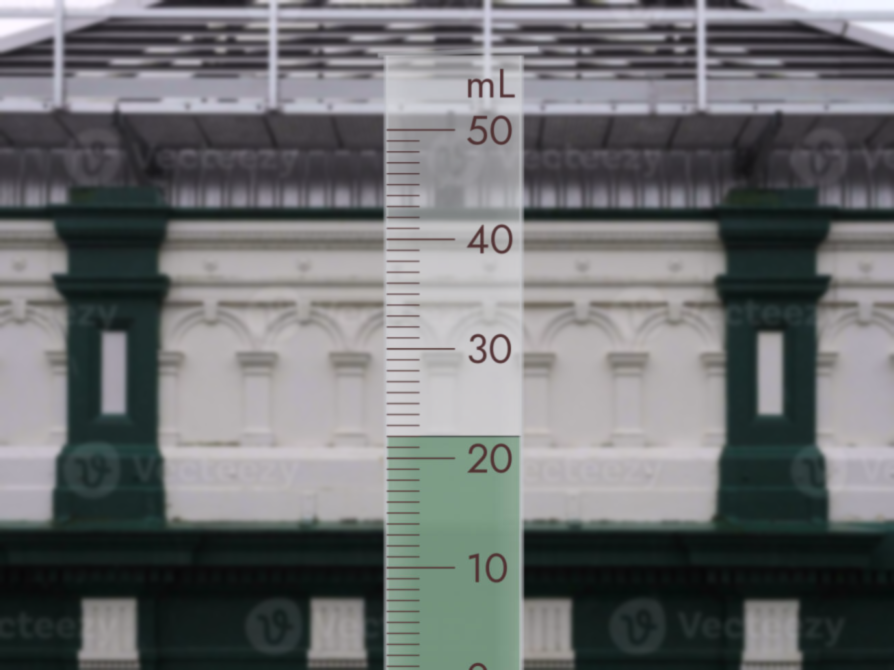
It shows 22 (mL)
